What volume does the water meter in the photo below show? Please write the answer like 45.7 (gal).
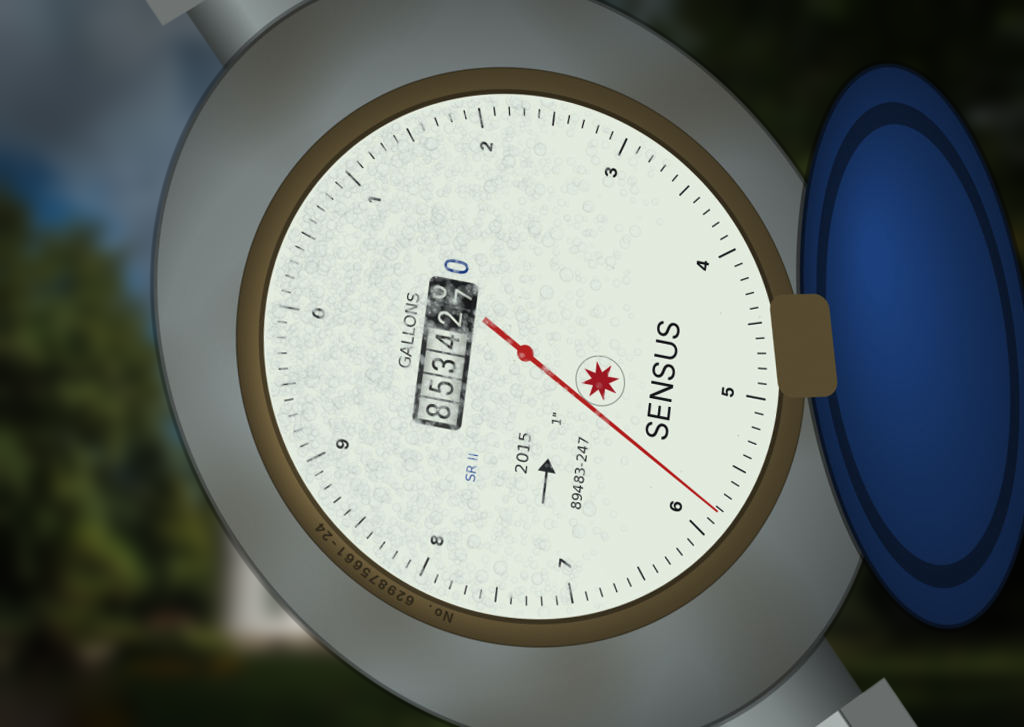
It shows 8534265.8 (gal)
